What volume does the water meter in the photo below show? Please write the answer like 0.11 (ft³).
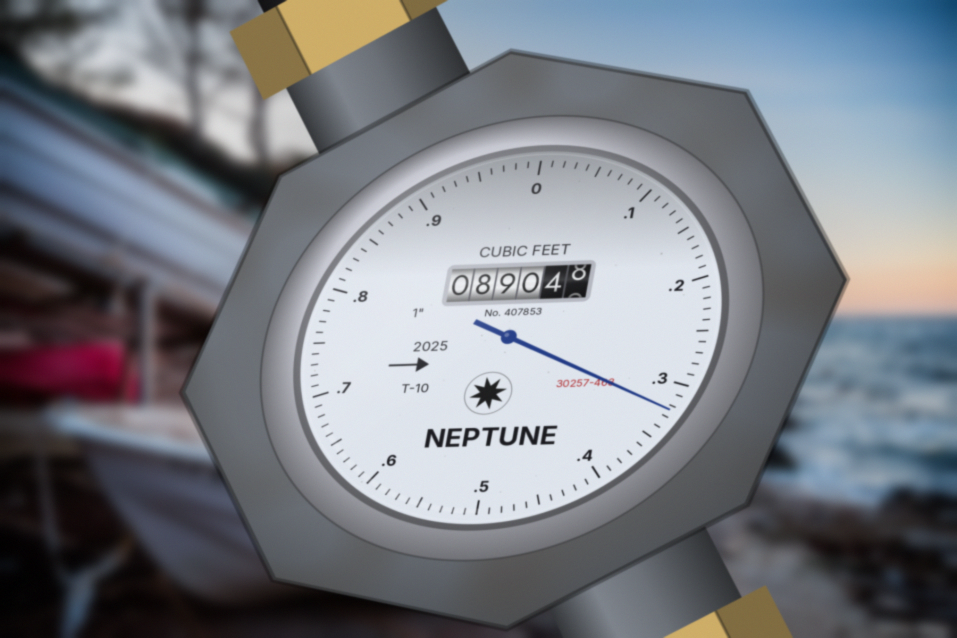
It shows 89048.32 (ft³)
